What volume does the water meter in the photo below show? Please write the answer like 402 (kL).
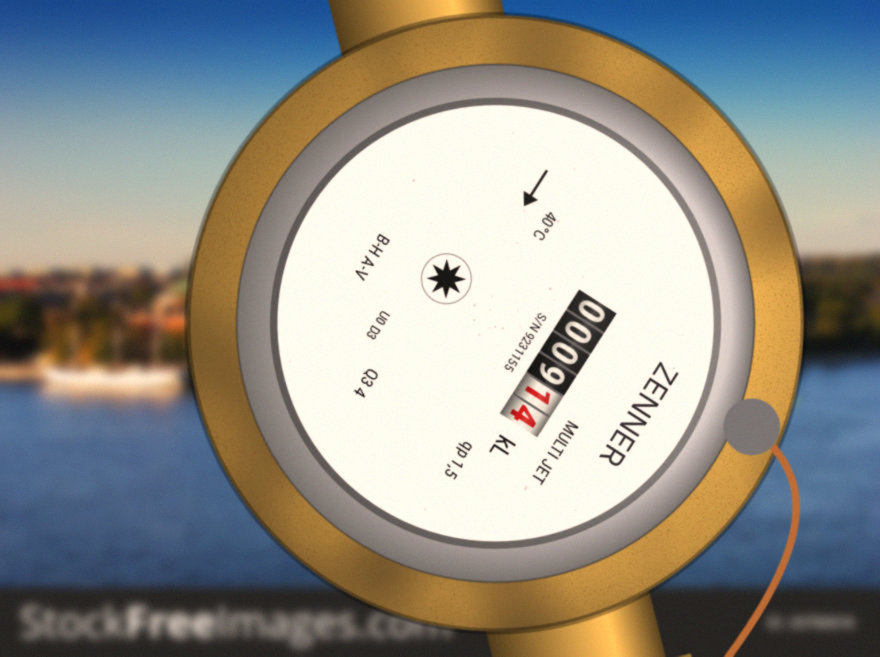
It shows 9.14 (kL)
